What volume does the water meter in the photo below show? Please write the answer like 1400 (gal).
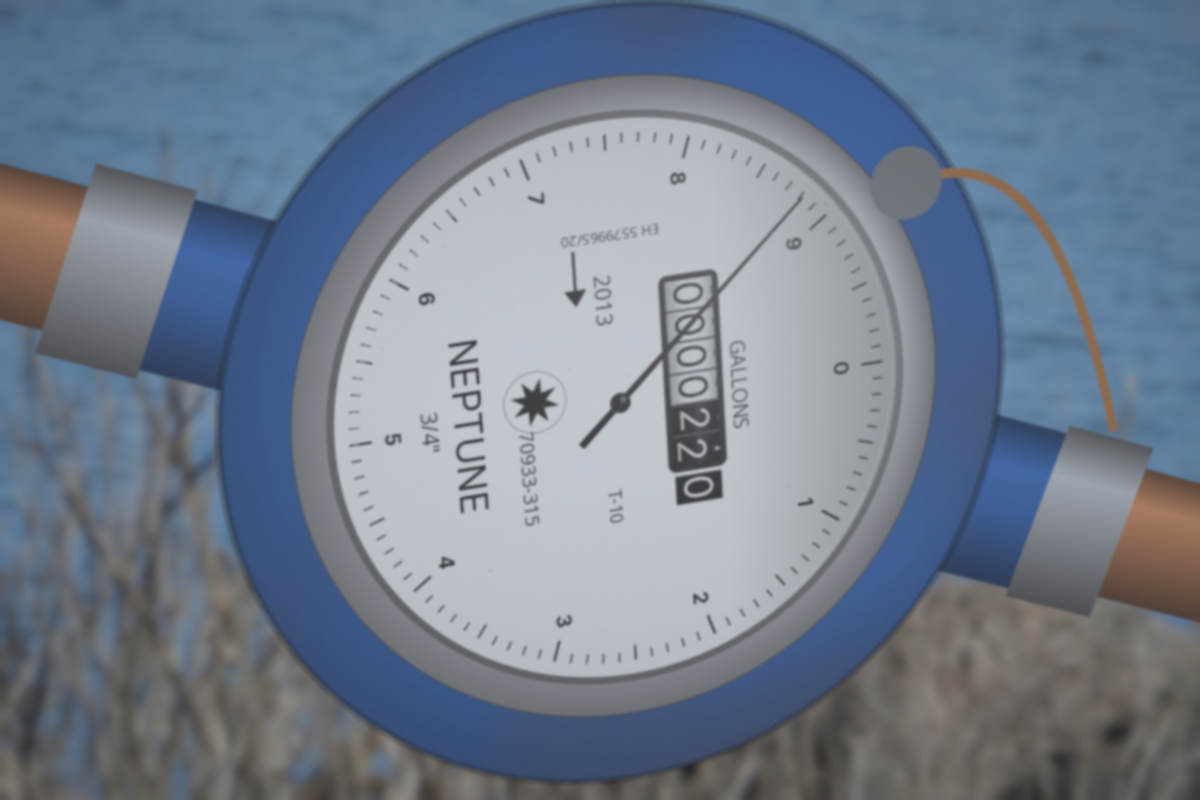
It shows 218.8 (gal)
